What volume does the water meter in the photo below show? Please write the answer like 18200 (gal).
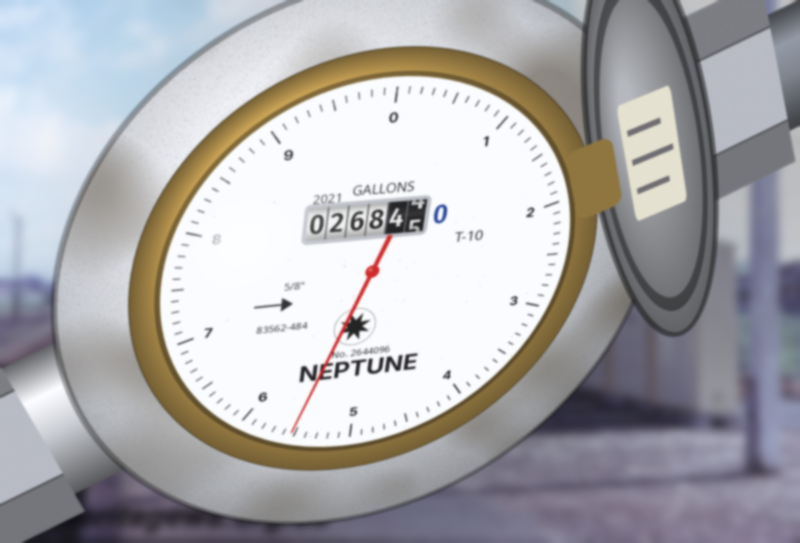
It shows 268445.5 (gal)
